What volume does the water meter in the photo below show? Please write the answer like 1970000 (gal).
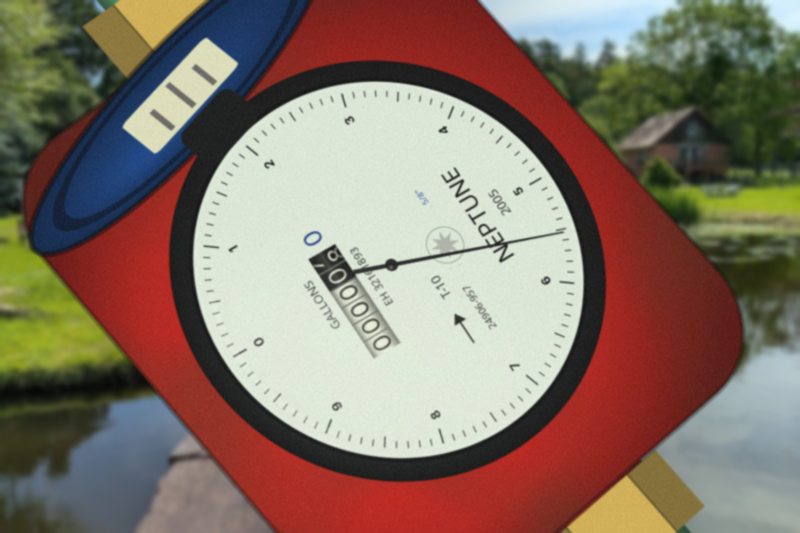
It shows 75.5 (gal)
